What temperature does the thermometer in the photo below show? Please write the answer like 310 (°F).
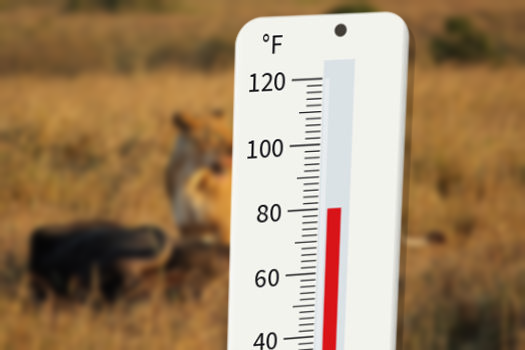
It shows 80 (°F)
